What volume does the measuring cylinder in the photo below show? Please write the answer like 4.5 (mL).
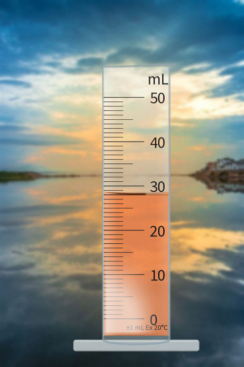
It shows 28 (mL)
